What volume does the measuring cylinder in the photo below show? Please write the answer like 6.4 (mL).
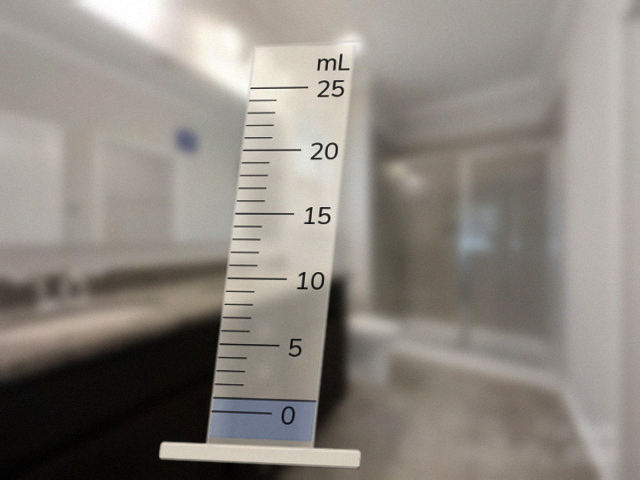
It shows 1 (mL)
